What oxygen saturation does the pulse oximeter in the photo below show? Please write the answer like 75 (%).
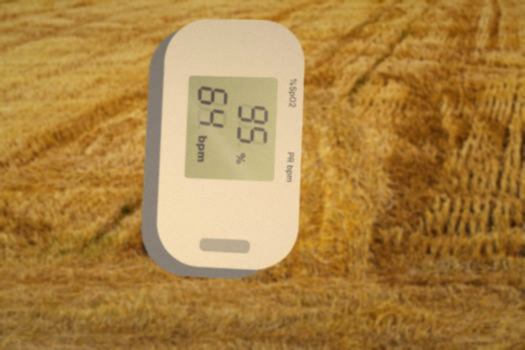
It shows 95 (%)
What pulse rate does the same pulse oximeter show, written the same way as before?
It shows 64 (bpm)
